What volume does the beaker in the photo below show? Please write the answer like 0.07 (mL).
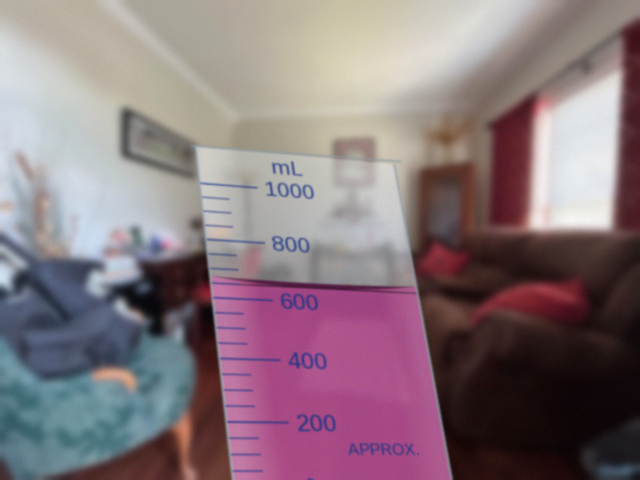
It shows 650 (mL)
